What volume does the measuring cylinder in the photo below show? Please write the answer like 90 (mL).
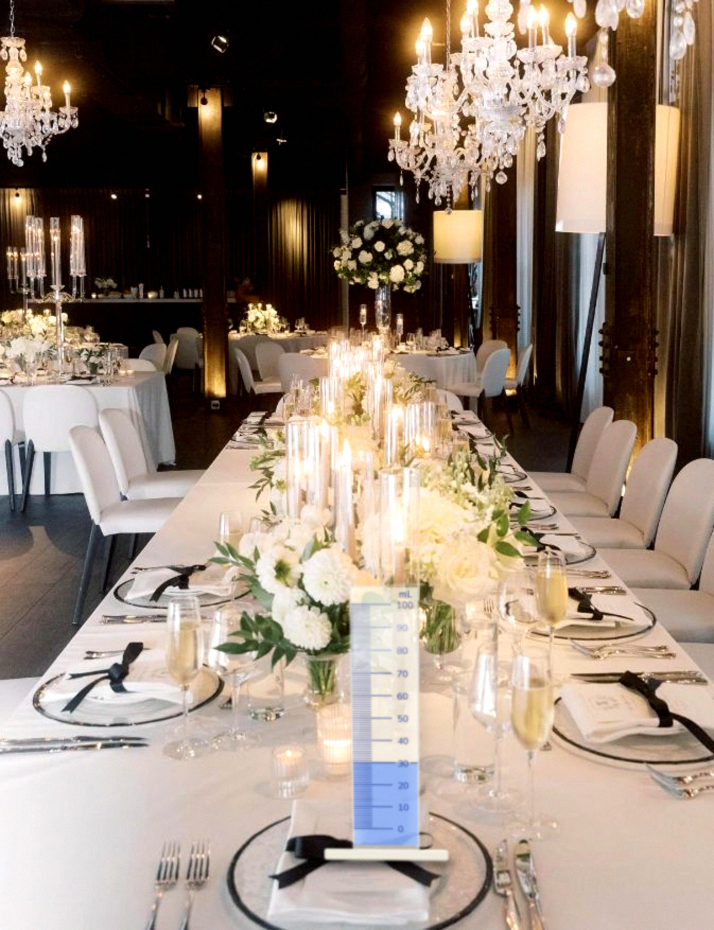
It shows 30 (mL)
